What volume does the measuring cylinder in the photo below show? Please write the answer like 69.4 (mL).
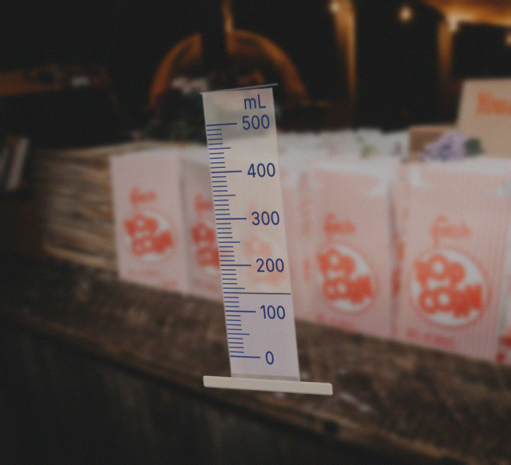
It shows 140 (mL)
